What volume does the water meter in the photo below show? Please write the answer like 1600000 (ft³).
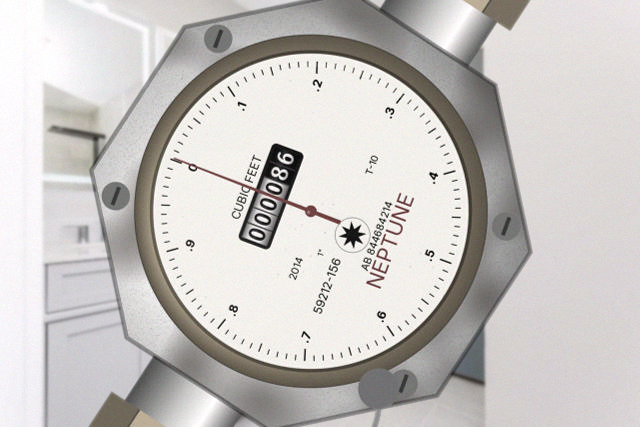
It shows 86.00 (ft³)
